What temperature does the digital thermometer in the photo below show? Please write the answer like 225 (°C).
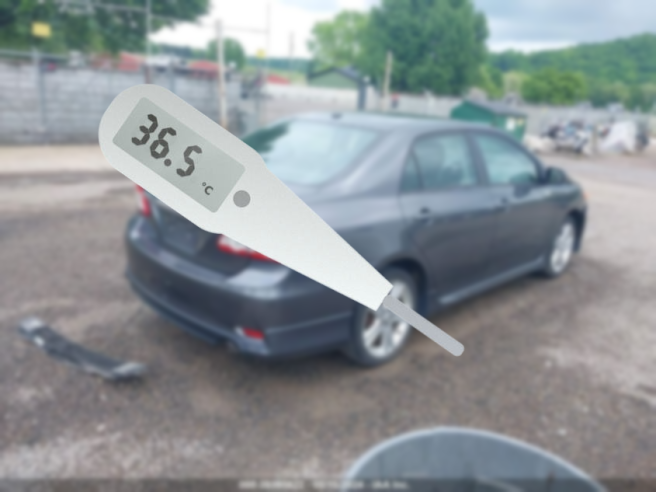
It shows 36.5 (°C)
